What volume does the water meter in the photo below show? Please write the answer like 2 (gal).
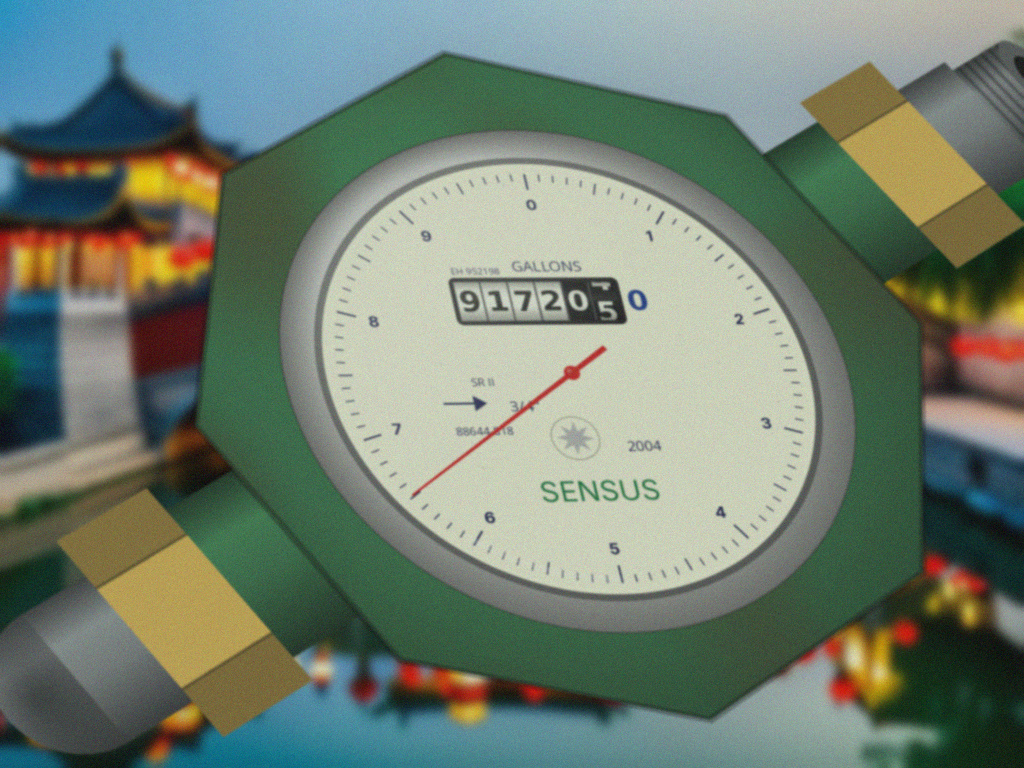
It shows 9172046.5 (gal)
